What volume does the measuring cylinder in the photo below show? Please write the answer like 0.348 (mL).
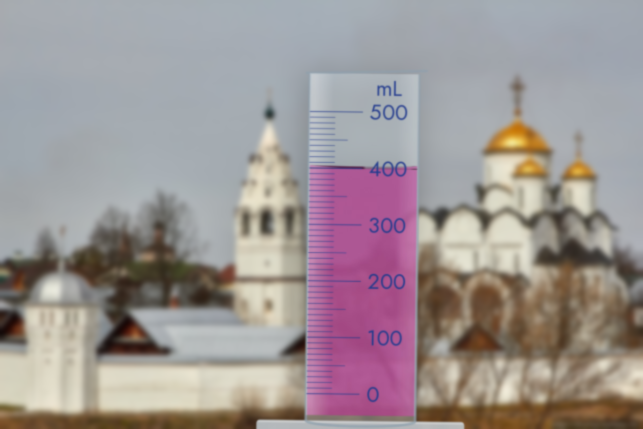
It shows 400 (mL)
